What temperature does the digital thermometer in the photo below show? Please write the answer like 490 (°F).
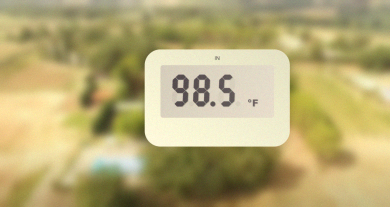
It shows 98.5 (°F)
